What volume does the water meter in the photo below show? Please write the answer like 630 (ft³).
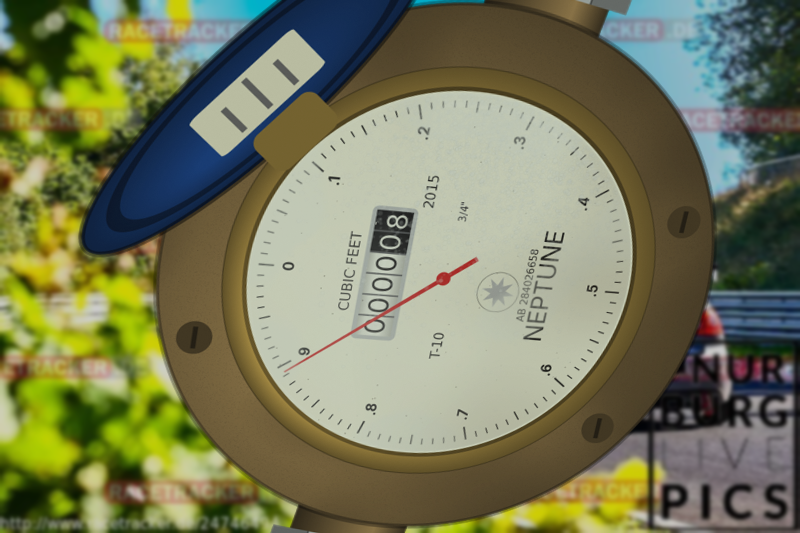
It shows 7.89 (ft³)
